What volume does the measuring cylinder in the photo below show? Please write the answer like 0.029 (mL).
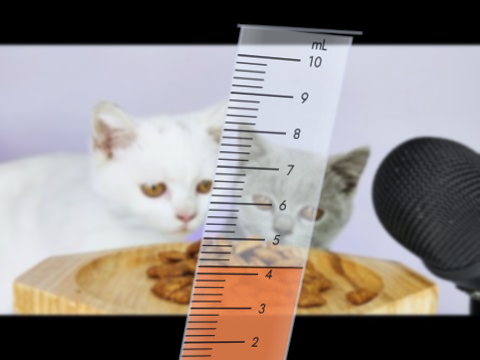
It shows 4.2 (mL)
